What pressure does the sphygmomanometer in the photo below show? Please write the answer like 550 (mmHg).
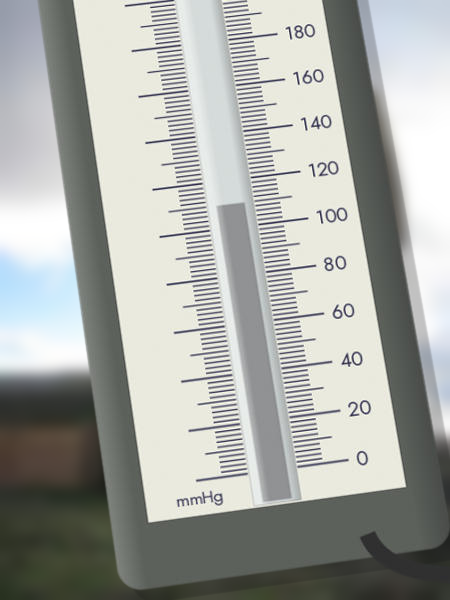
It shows 110 (mmHg)
